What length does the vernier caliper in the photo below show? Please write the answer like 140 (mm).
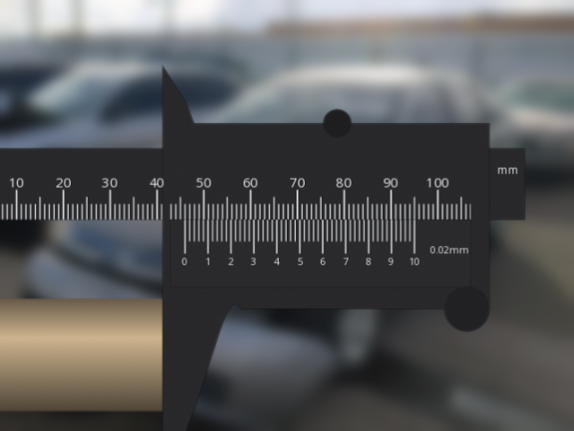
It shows 46.0 (mm)
